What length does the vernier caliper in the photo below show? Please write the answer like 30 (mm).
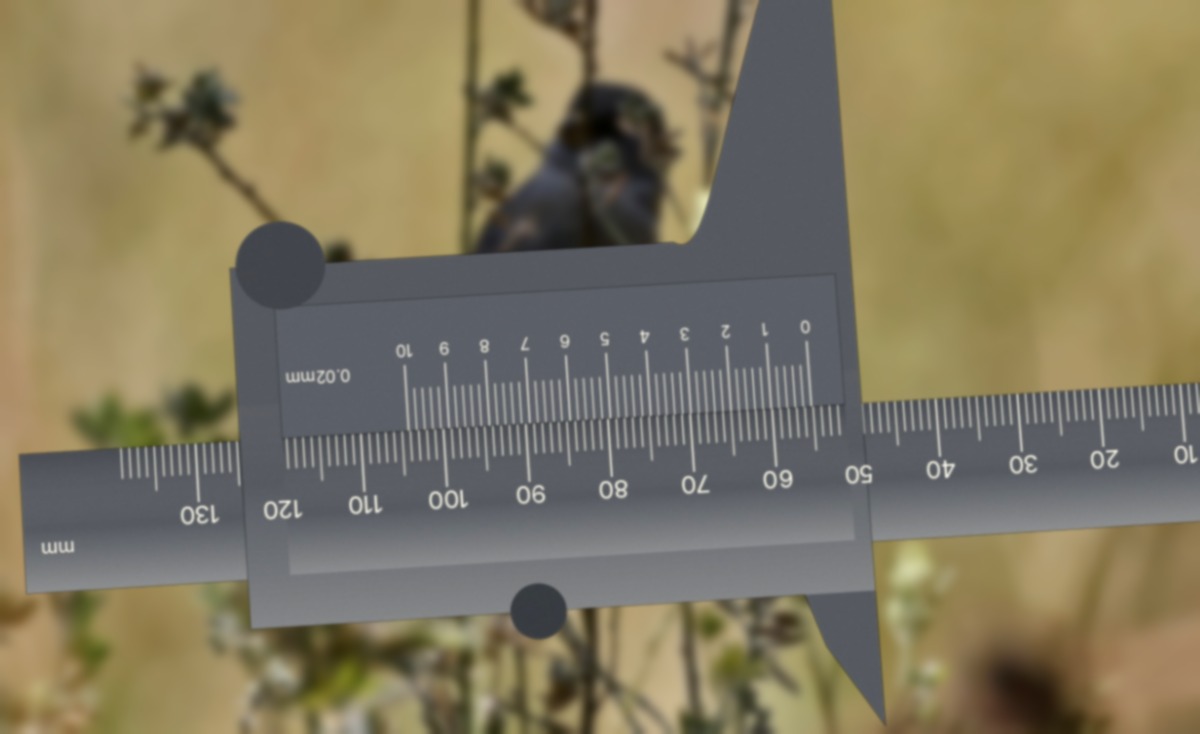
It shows 55.2 (mm)
